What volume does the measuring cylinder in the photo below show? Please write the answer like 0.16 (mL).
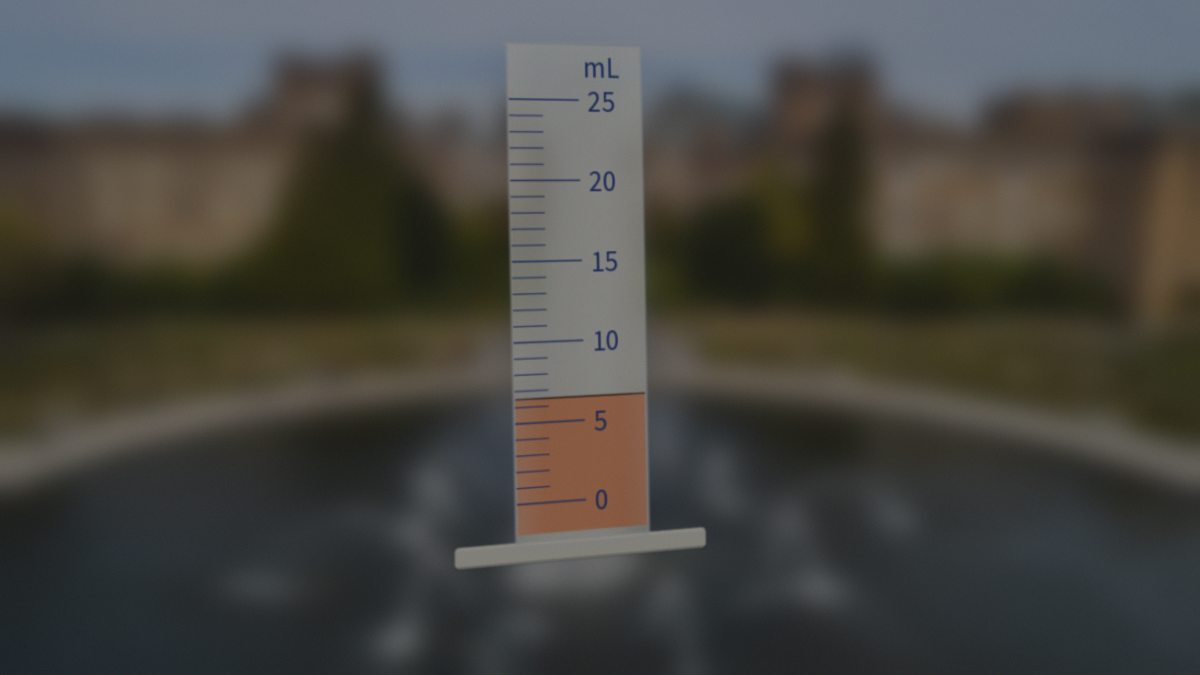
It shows 6.5 (mL)
